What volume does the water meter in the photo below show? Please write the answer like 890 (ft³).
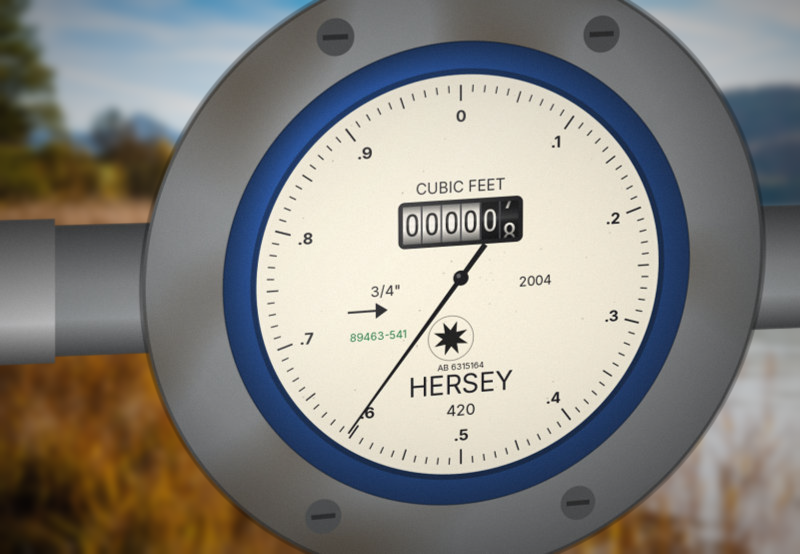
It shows 7.60 (ft³)
